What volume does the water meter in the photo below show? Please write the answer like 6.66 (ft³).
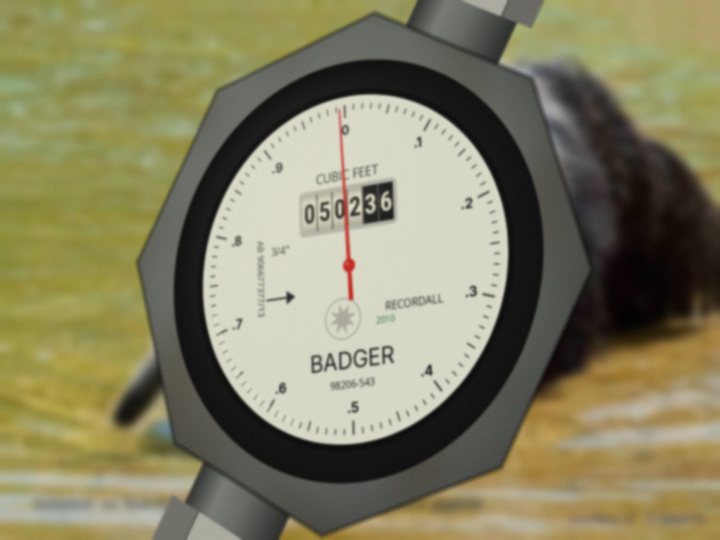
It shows 50235.99 (ft³)
